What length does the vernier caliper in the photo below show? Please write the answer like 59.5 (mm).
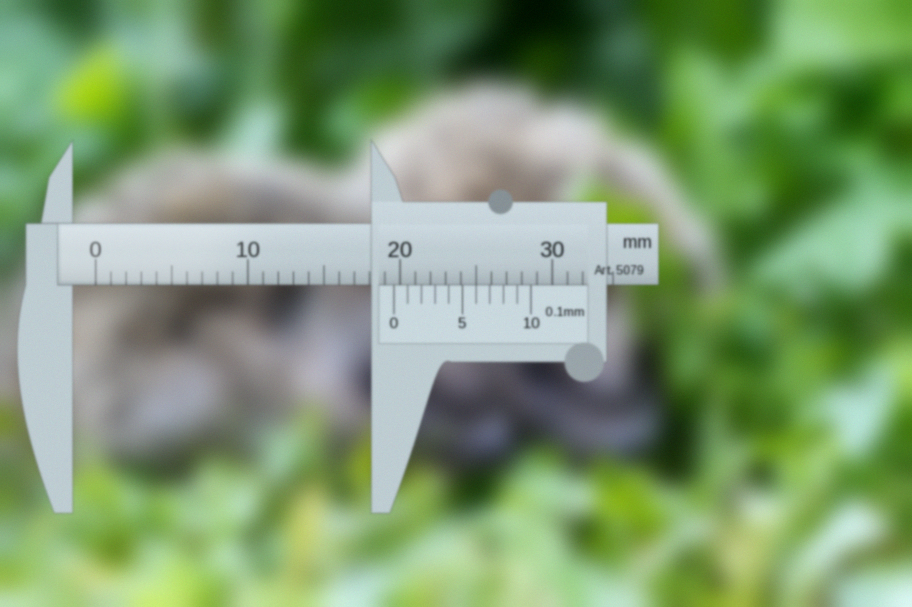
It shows 19.6 (mm)
